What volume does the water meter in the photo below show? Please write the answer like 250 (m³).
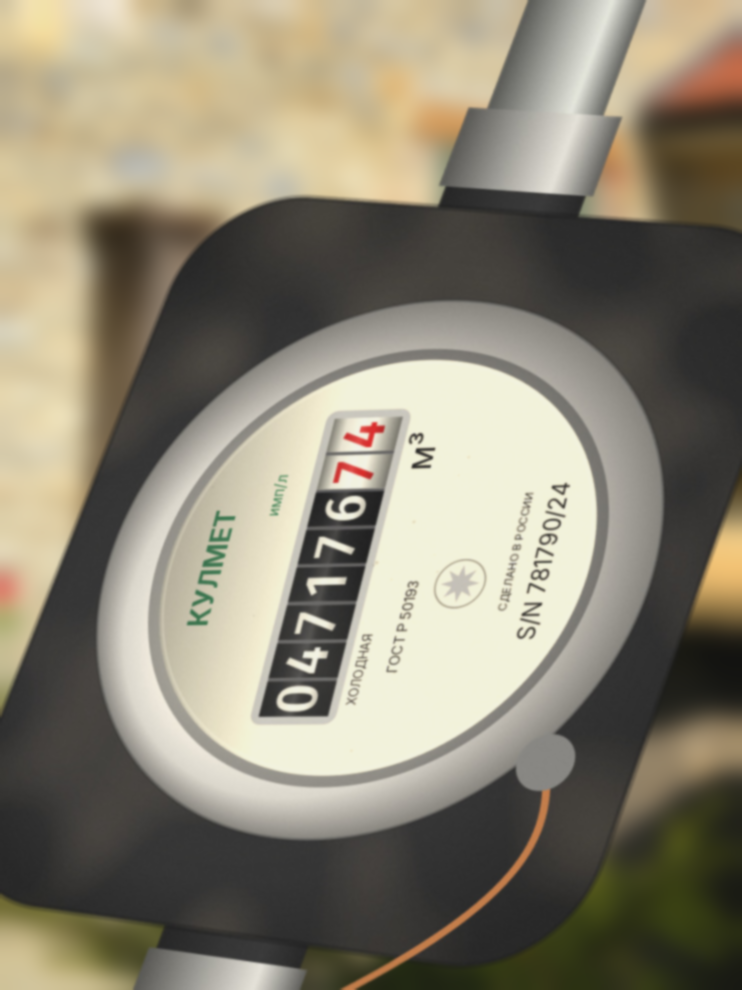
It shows 47176.74 (m³)
